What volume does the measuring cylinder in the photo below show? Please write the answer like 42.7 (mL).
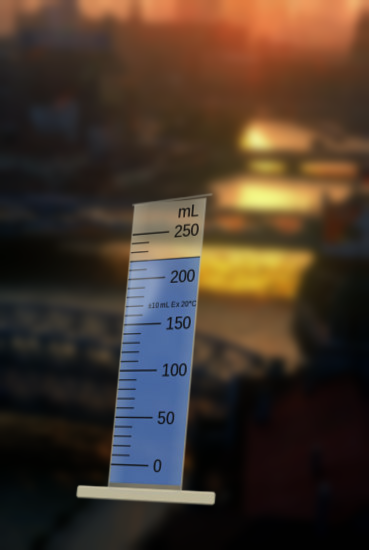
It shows 220 (mL)
